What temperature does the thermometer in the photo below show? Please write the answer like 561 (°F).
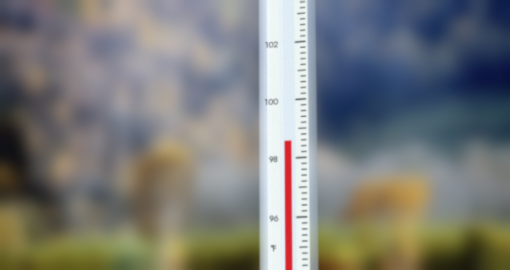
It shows 98.6 (°F)
